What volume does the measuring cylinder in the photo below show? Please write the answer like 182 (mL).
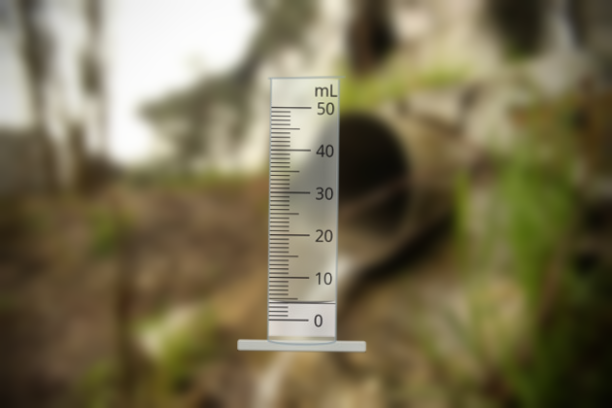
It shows 4 (mL)
